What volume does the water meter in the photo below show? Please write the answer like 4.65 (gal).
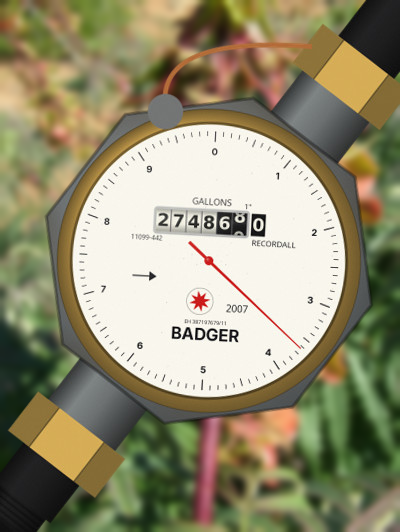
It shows 2748683.6 (gal)
